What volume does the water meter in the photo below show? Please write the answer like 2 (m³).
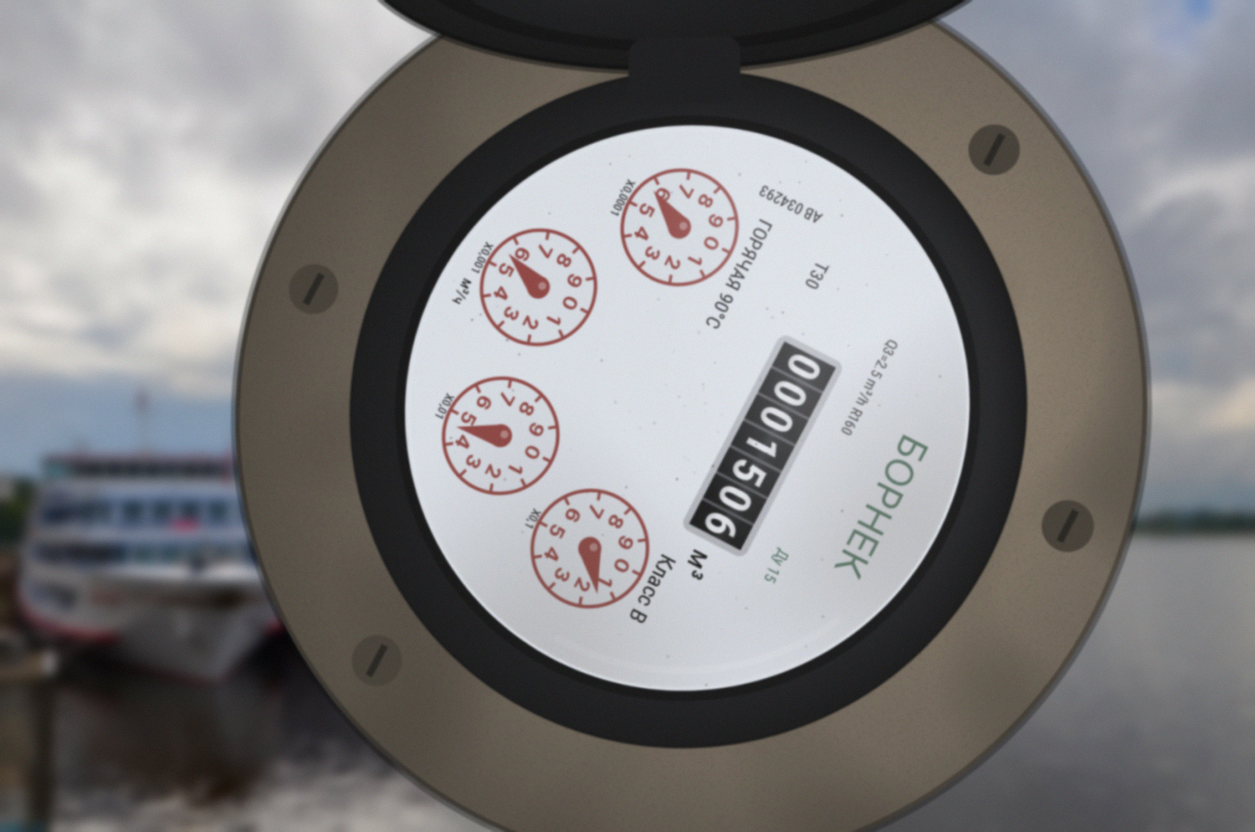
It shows 1506.1455 (m³)
